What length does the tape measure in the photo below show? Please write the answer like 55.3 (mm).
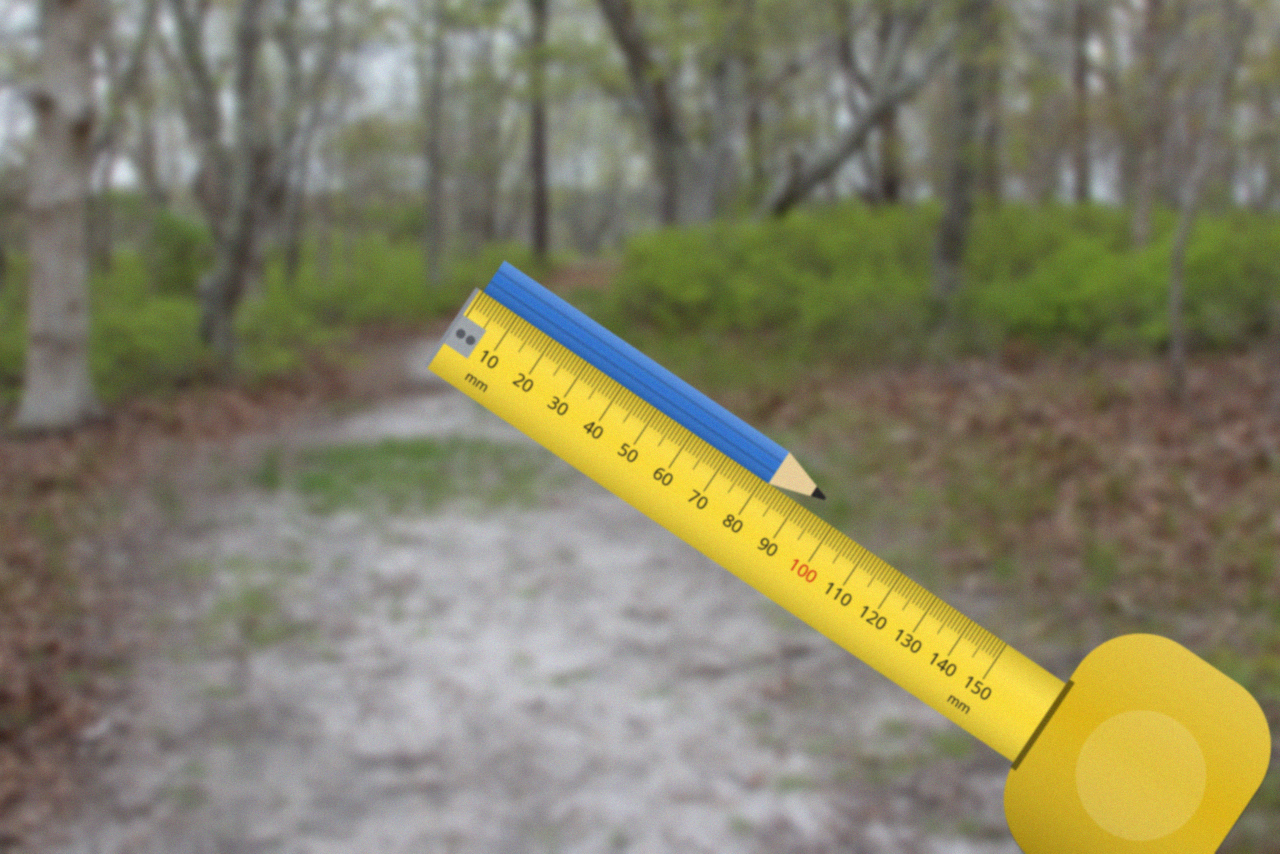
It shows 95 (mm)
